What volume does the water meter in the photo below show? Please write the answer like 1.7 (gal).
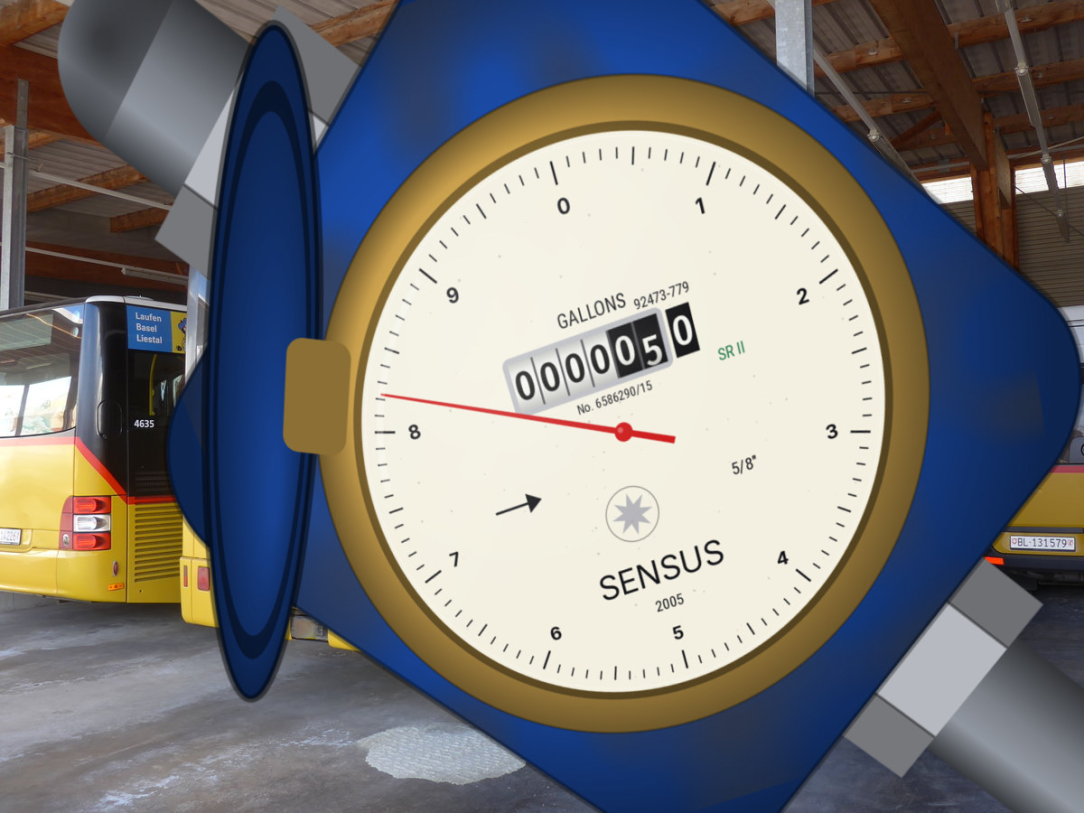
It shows 48.2 (gal)
